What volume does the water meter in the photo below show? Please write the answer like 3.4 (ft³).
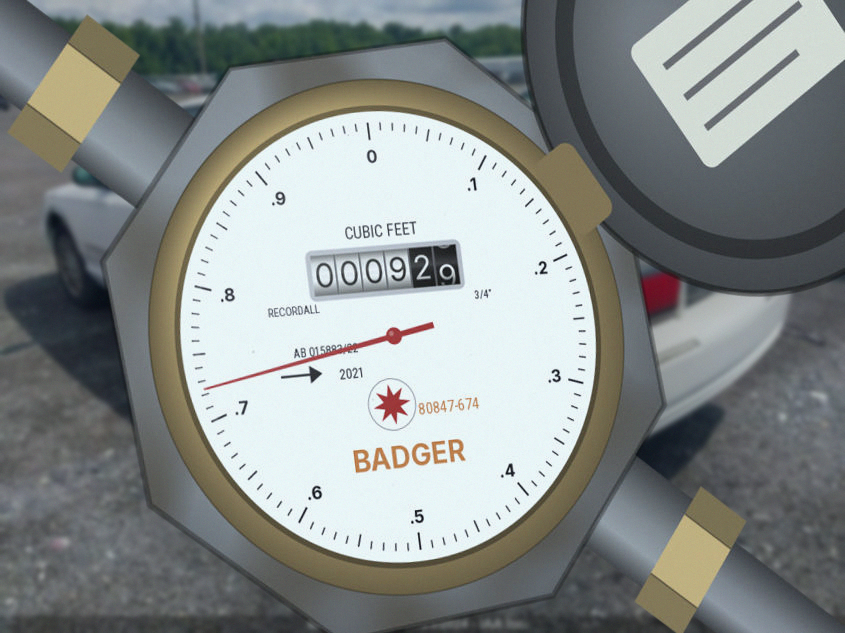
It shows 928.72 (ft³)
